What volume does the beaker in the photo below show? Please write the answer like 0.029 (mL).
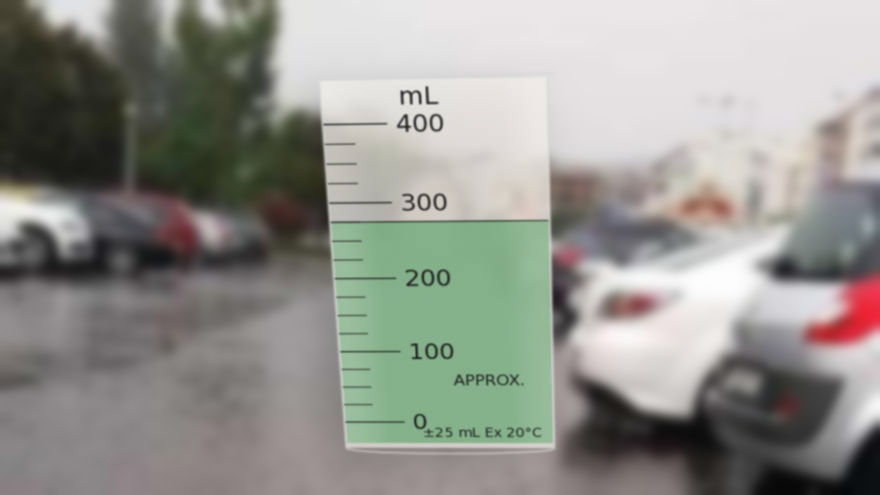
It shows 275 (mL)
